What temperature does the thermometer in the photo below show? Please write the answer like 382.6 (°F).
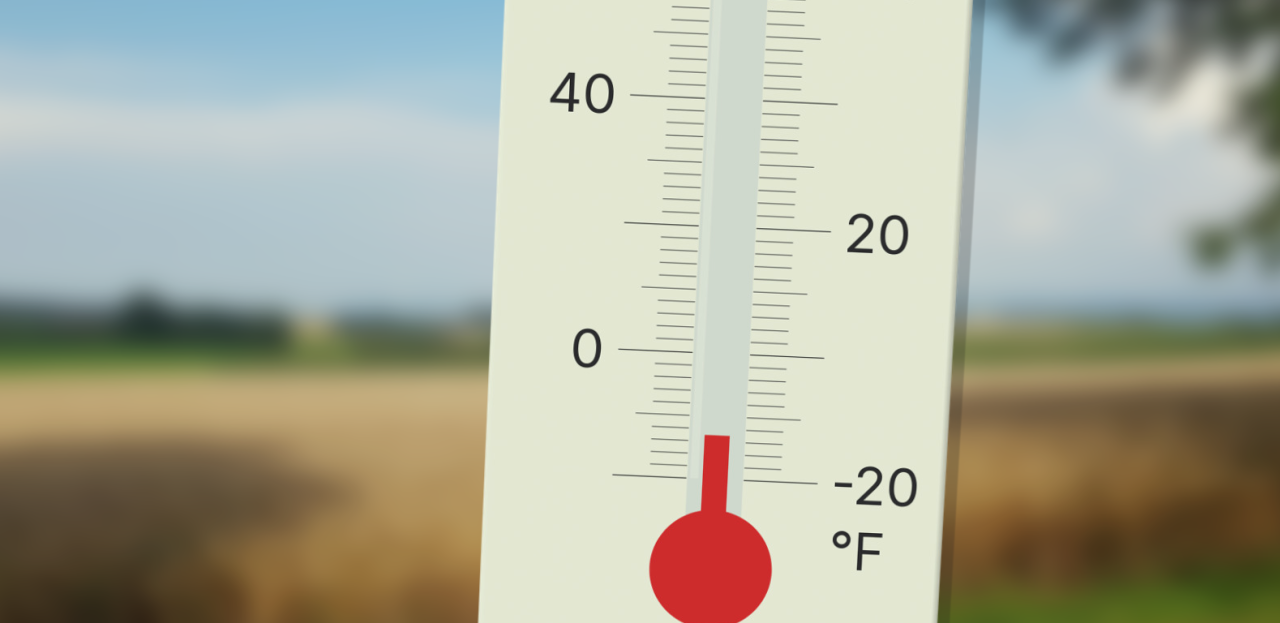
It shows -13 (°F)
